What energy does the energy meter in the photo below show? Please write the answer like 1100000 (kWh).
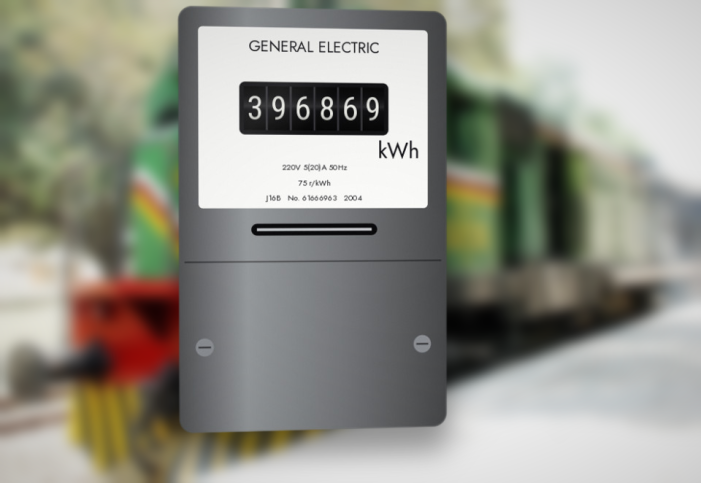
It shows 396869 (kWh)
